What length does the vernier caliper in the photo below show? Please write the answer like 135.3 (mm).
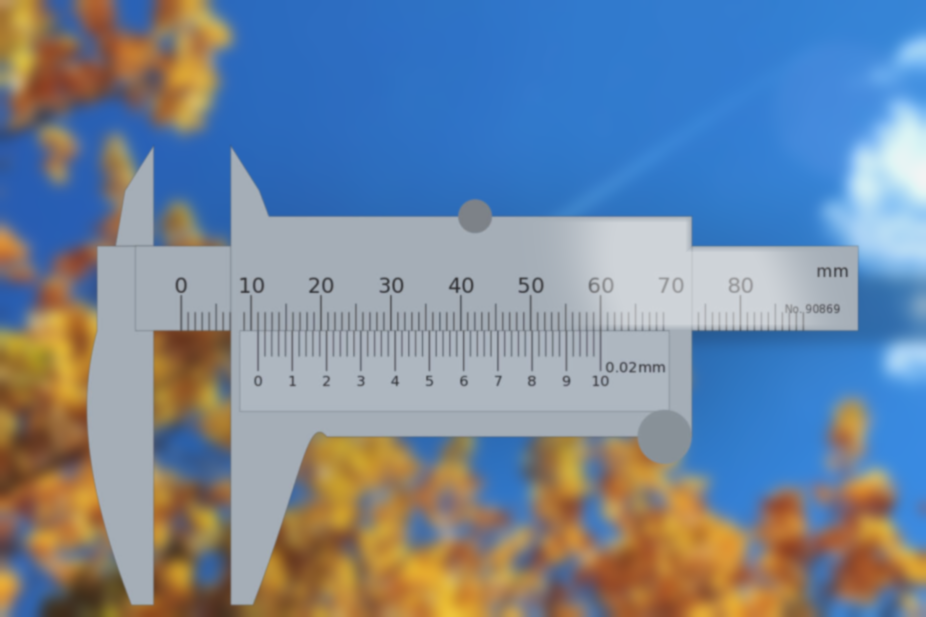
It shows 11.0 (mm)
